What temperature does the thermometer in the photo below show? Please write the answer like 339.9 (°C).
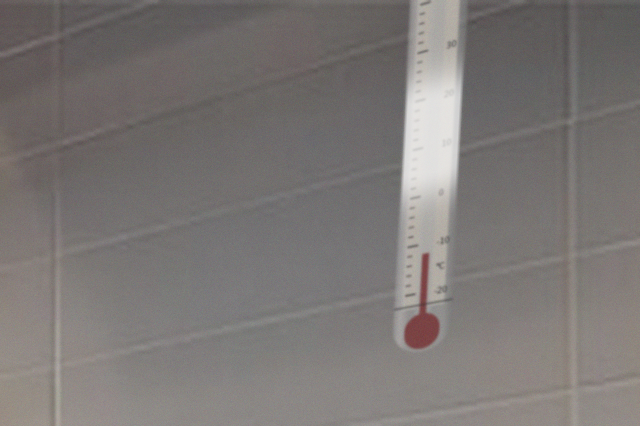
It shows -12 (°C)
